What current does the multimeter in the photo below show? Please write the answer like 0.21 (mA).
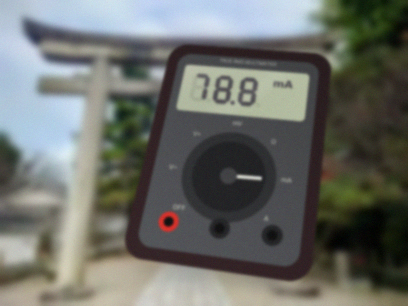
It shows 78.8 (mA)
